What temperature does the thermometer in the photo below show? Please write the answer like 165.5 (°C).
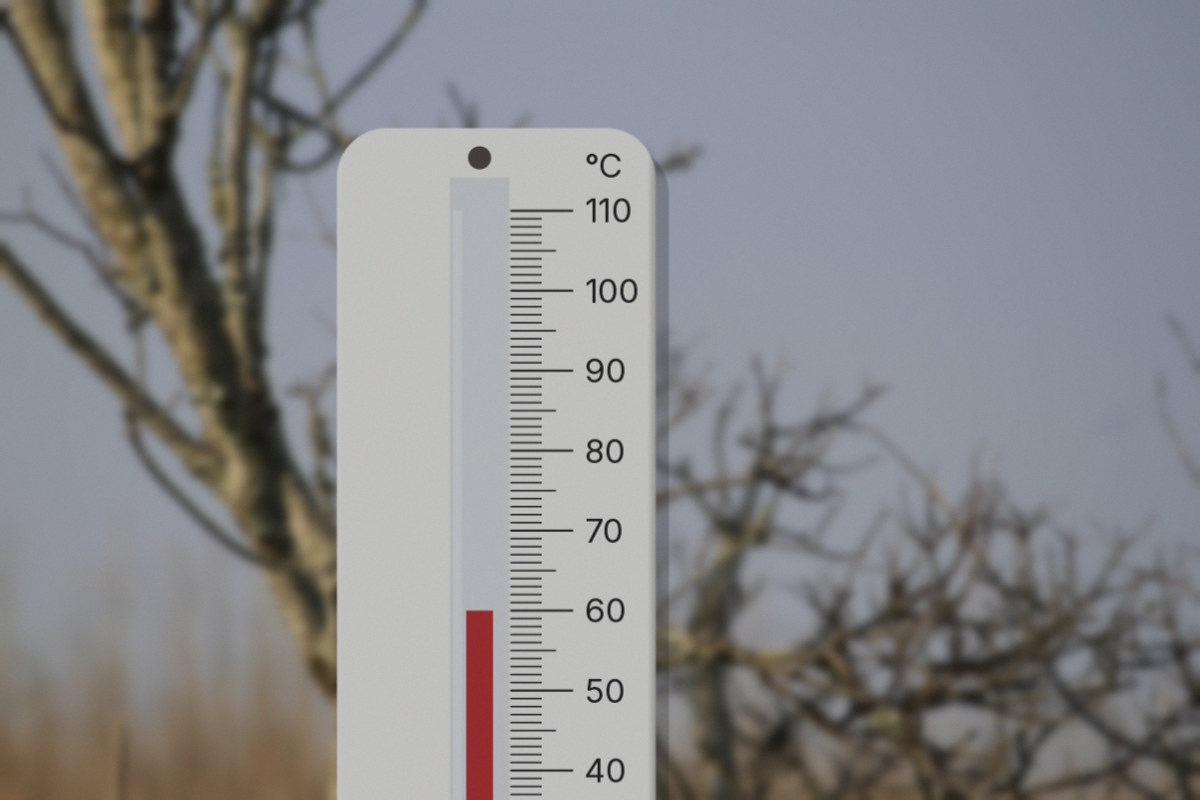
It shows 60 (°C)
